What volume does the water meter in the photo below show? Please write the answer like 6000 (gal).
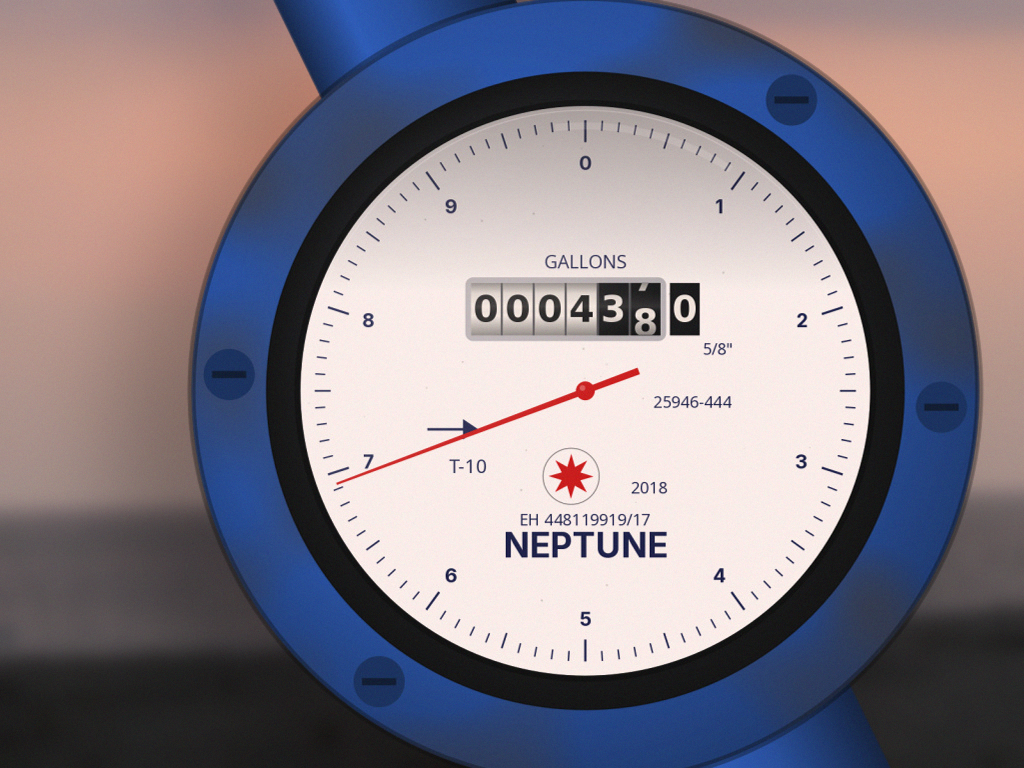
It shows 4376.9 (gal)
